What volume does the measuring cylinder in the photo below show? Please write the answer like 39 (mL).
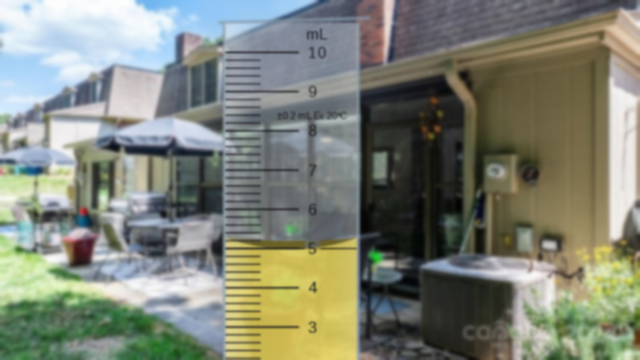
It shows 5 (mL)
